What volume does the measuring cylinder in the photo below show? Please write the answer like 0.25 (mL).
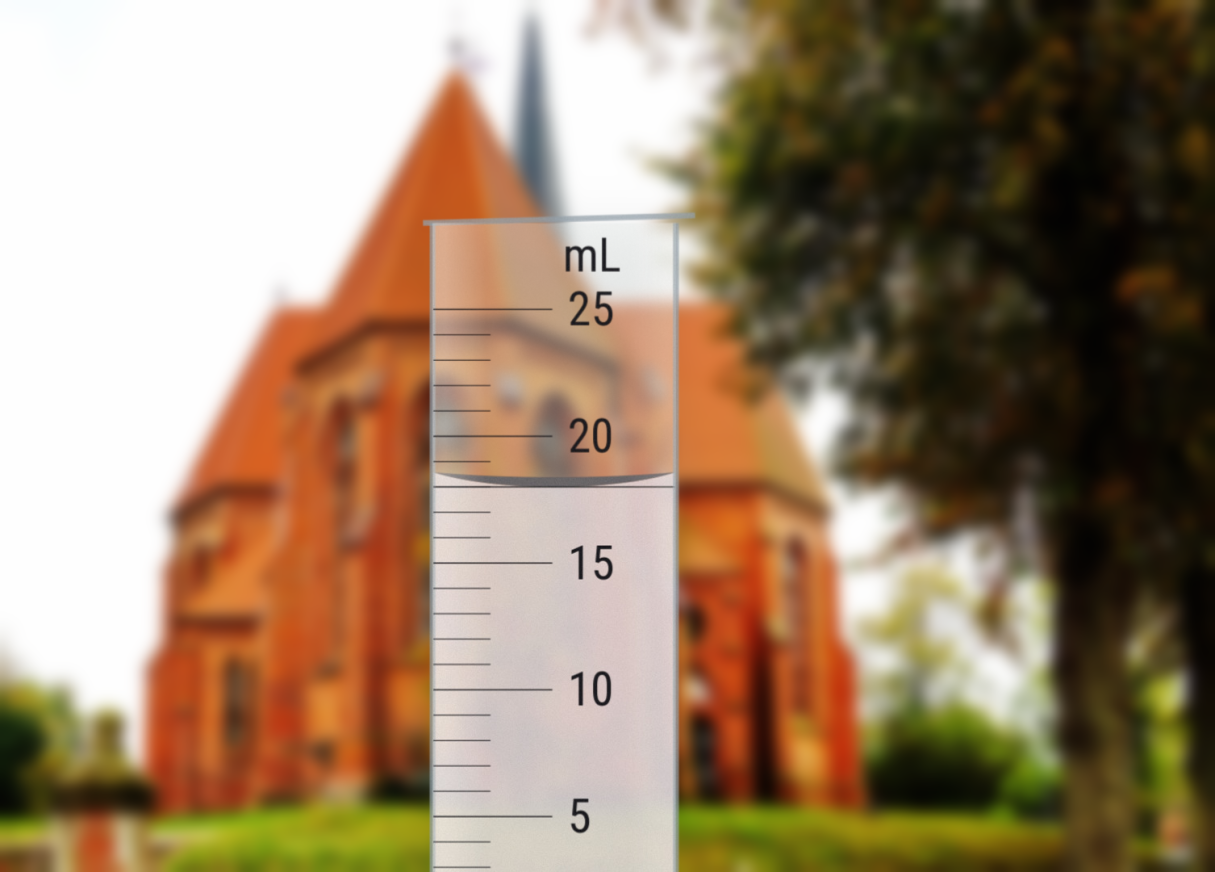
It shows 18 (mL)
